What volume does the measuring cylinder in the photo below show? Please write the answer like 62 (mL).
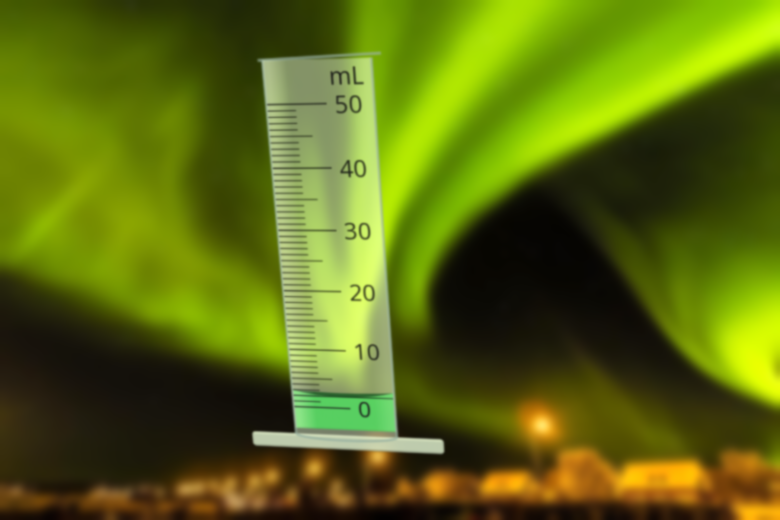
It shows 2 (mL)
